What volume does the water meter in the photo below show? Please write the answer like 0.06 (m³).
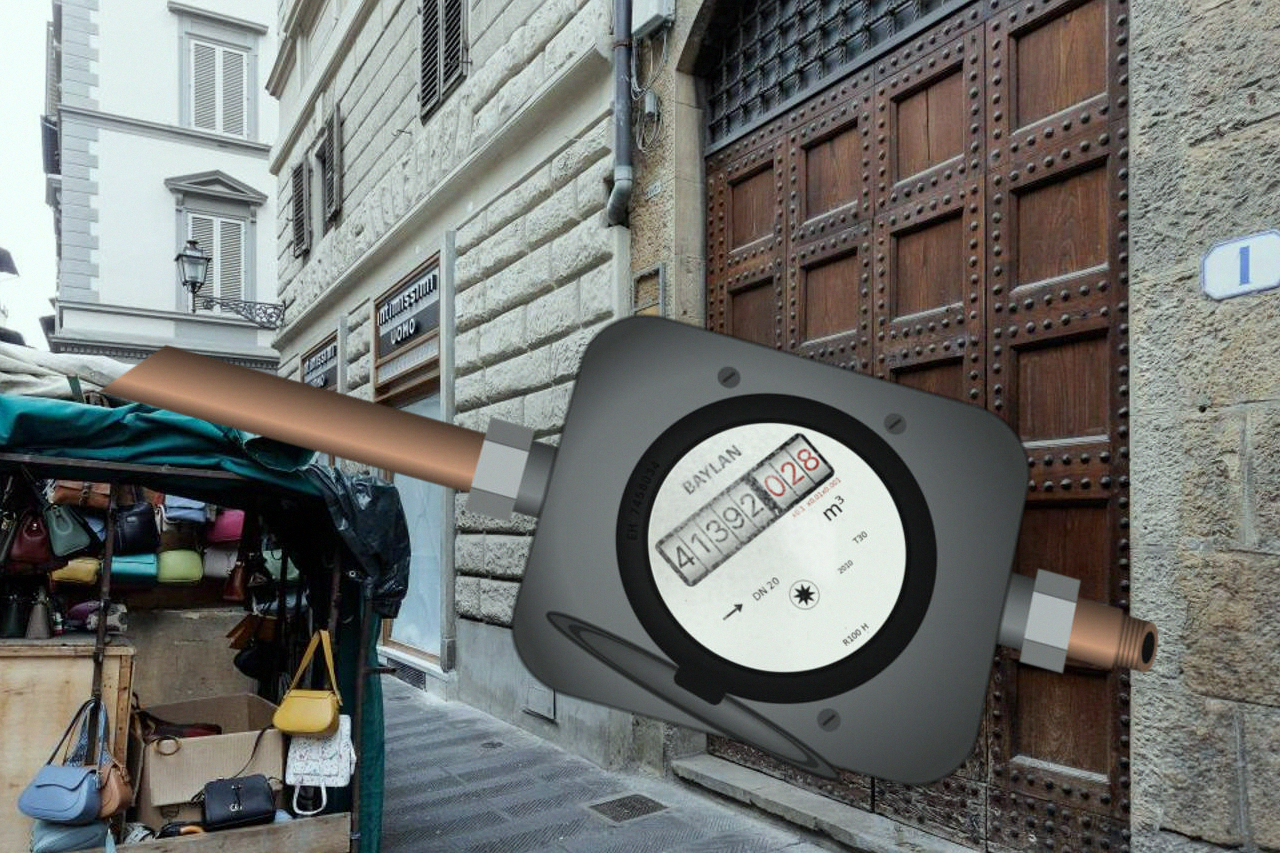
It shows 41392.028 (m³)
